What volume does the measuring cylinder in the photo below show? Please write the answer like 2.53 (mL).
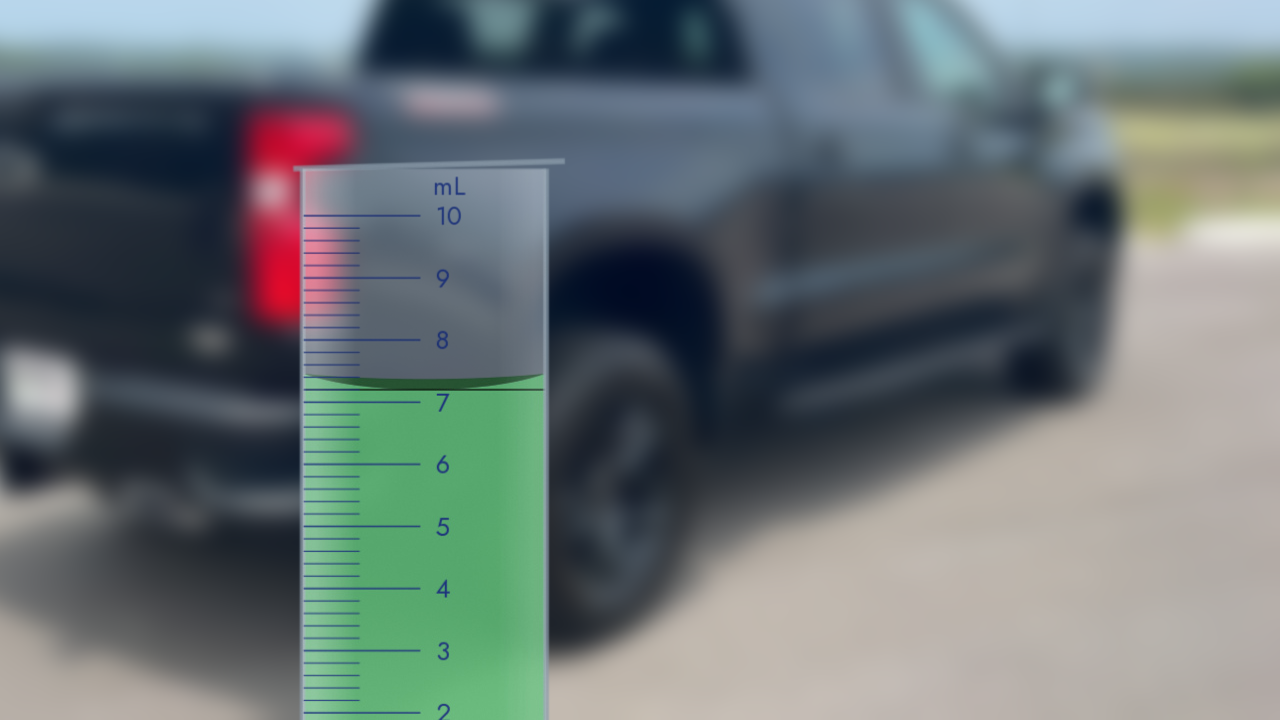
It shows 7.2 (mL)
